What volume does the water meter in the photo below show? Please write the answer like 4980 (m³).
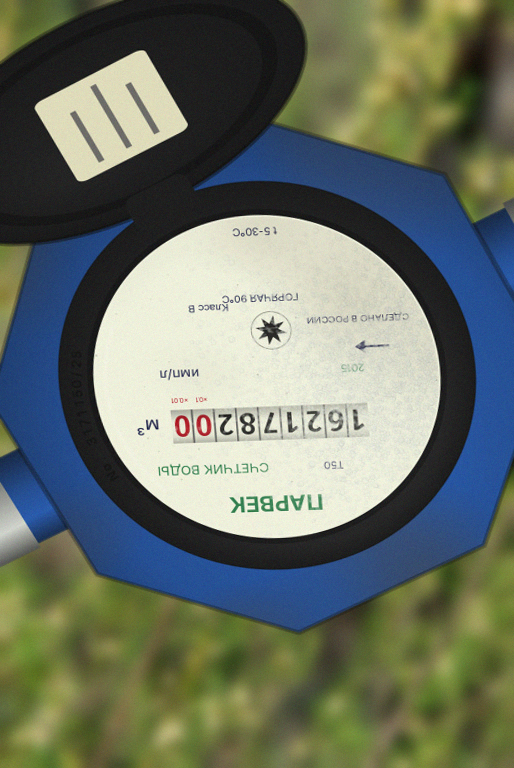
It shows 1621782.00 (m³)
